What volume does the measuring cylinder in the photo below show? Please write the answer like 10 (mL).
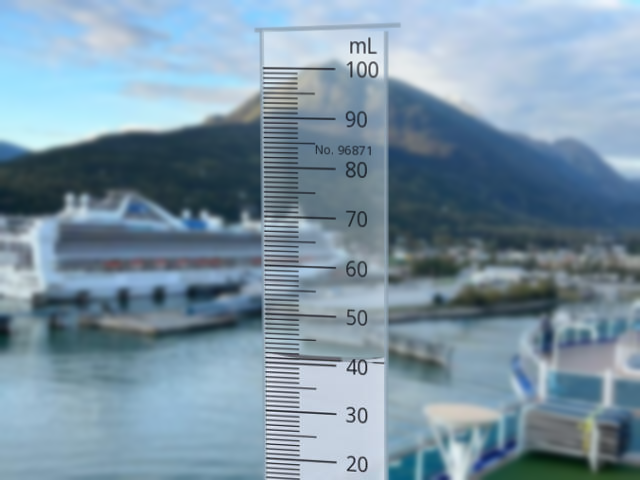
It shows 41 (mL)
